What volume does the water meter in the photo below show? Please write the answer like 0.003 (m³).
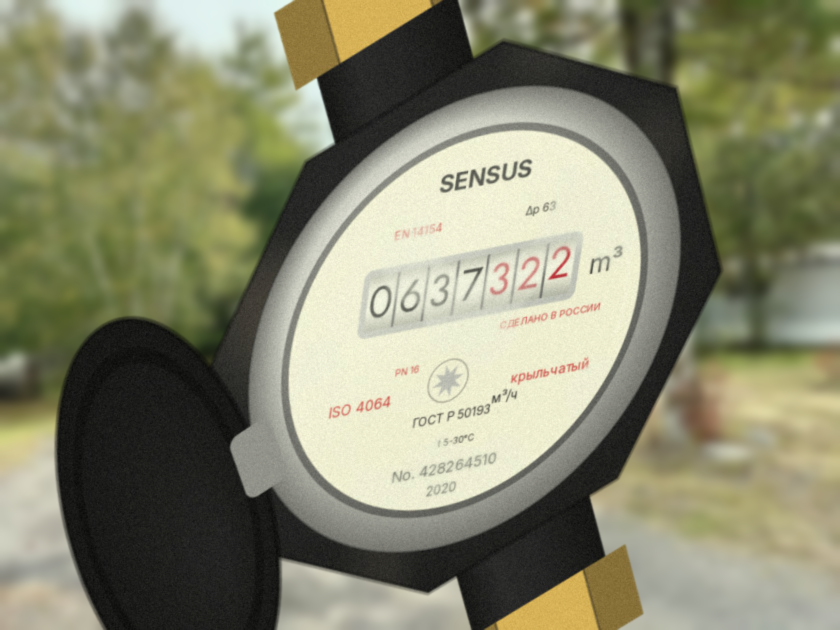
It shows 637.322 (m³)
